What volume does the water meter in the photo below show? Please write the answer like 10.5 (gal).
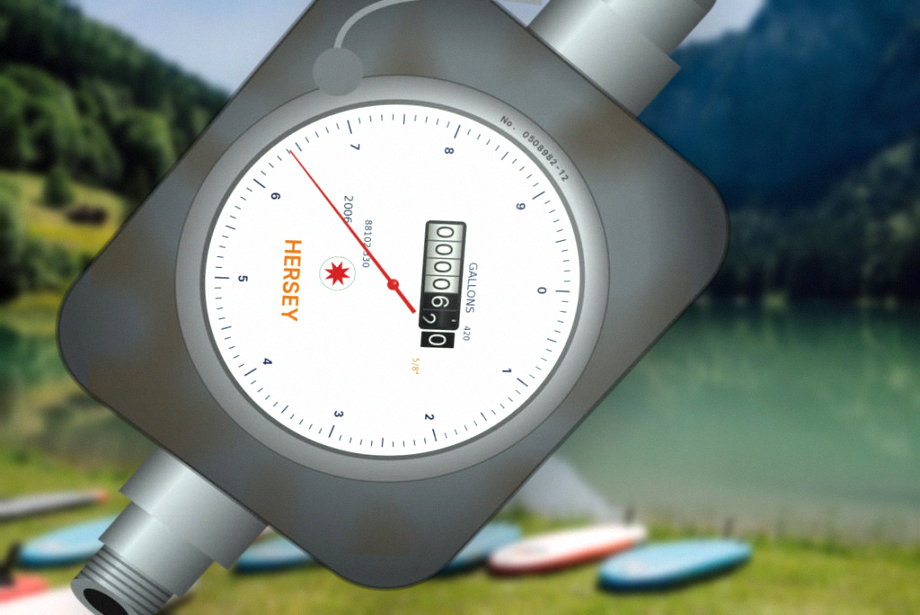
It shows 616.4 (gal)
